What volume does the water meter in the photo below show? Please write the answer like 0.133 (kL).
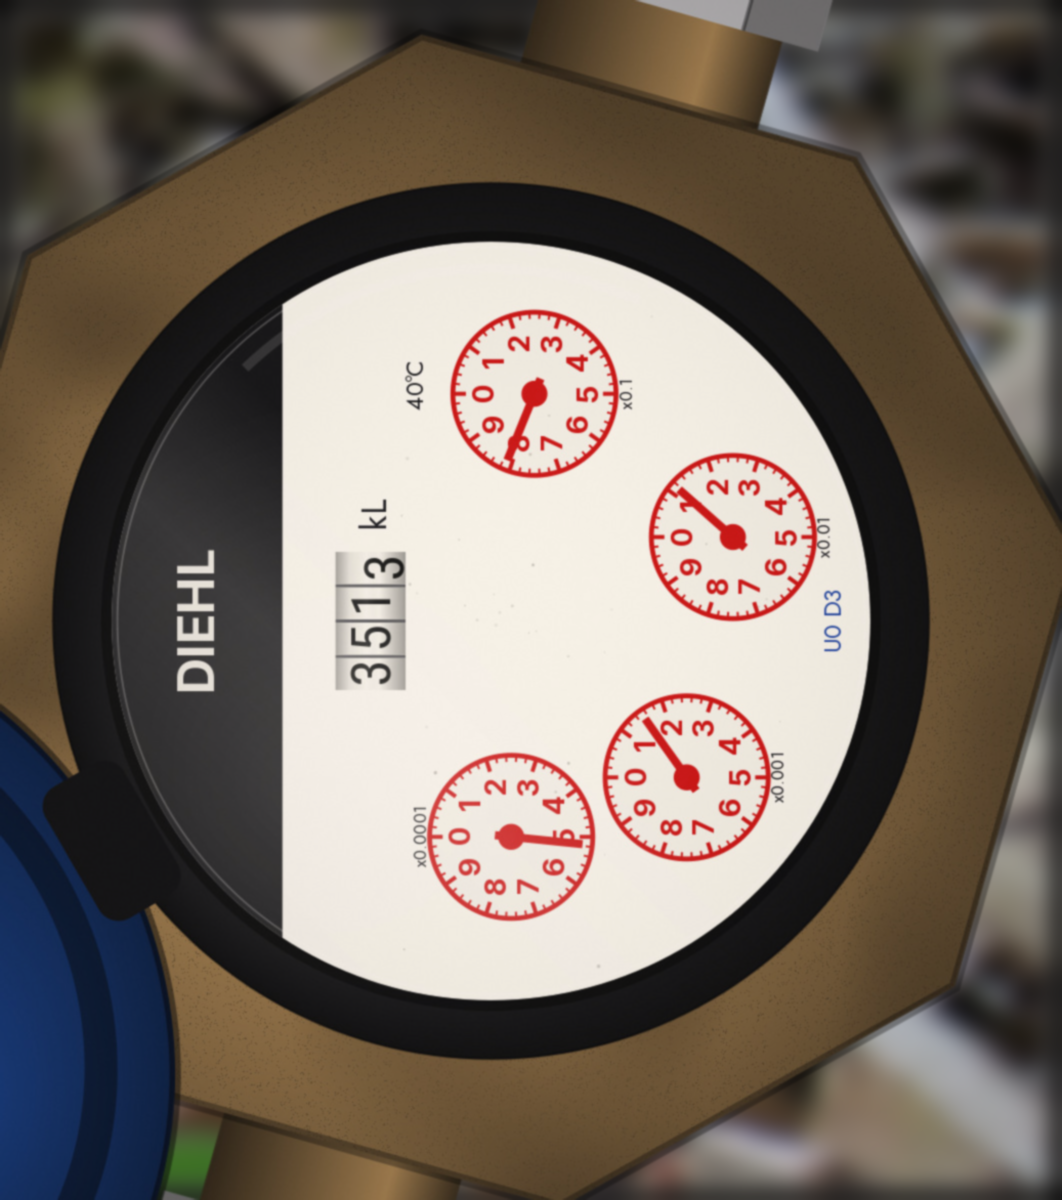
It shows 3512.8115 (kL)
